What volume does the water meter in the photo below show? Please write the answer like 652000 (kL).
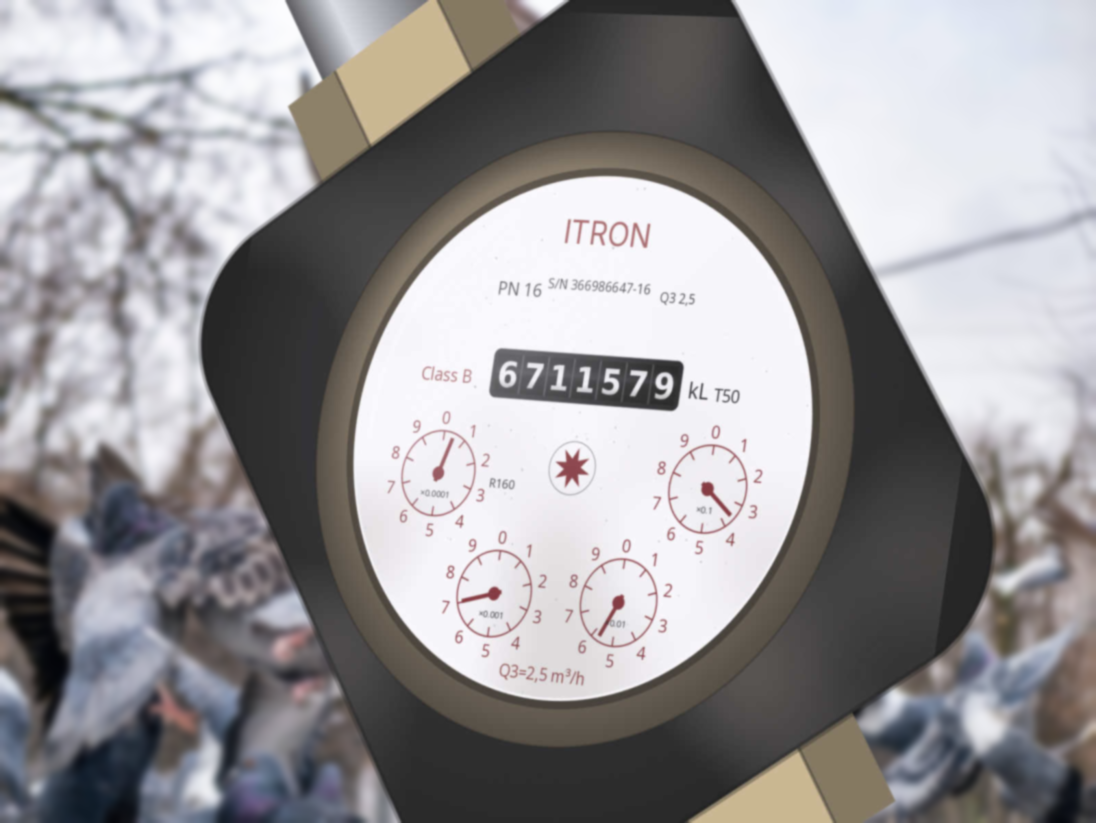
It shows 6711579.3570 (kL)
